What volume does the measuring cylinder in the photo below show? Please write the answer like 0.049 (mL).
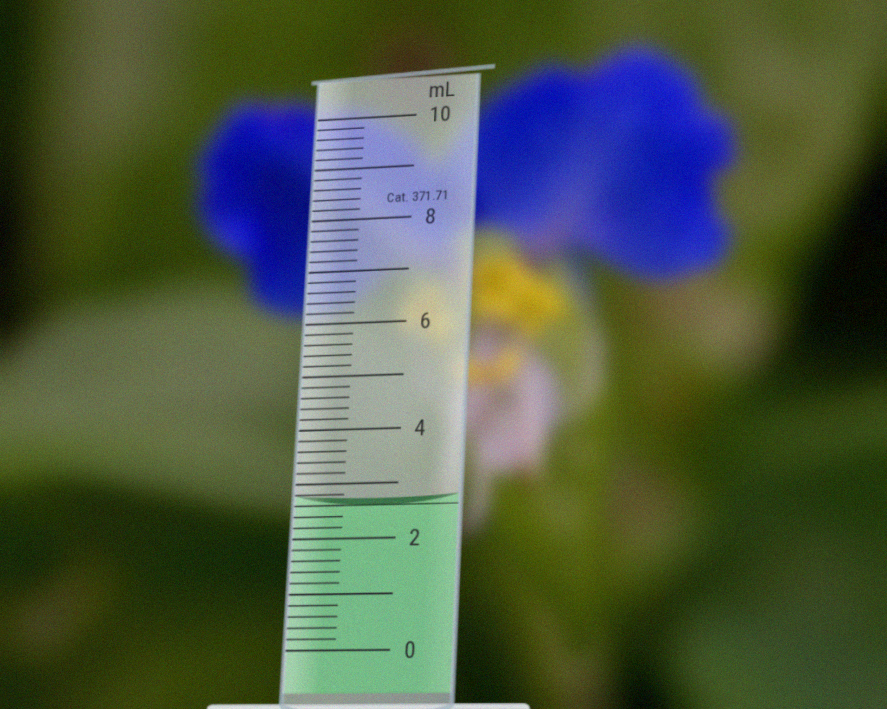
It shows 2.6 (mL)
